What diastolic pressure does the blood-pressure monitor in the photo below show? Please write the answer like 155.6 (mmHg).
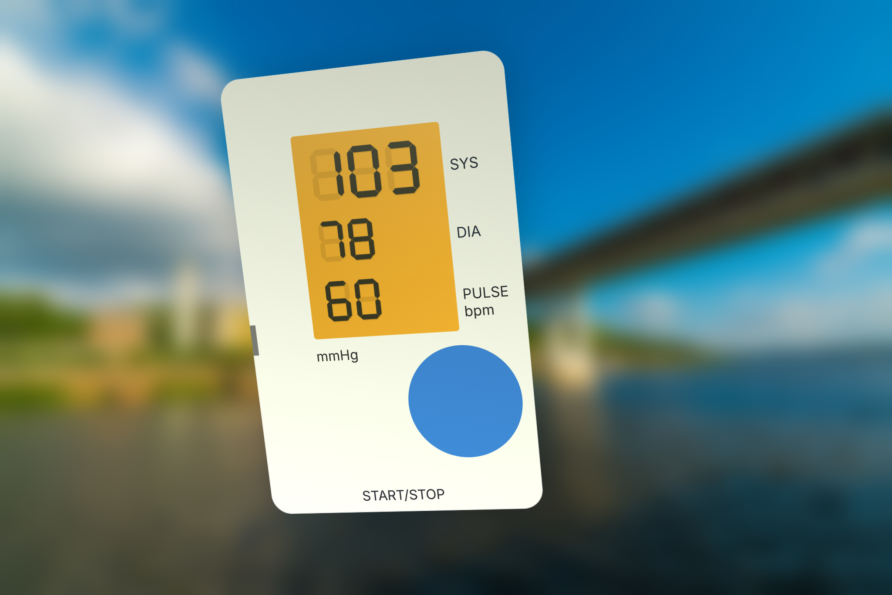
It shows 78 (mmHg)
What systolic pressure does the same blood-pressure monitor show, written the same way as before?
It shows 103 (mmHg)
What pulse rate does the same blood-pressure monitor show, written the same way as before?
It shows 60 (bpm)
